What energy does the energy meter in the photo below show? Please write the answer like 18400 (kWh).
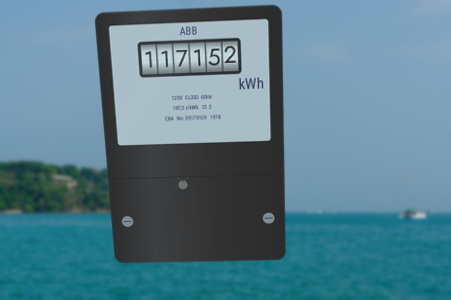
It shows 117152 (kWh)
